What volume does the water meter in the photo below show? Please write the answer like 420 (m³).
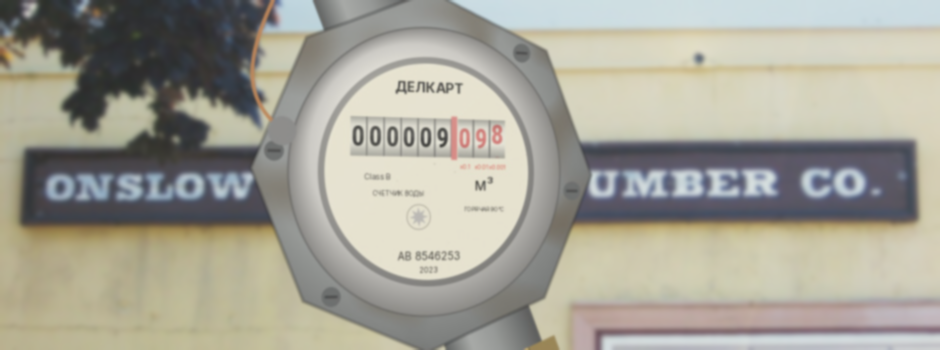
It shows 9.098 (m³)
